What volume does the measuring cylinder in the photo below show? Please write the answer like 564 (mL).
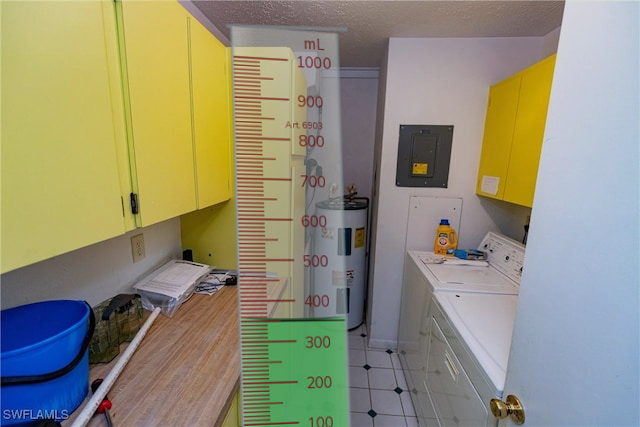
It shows 350 (mL)
